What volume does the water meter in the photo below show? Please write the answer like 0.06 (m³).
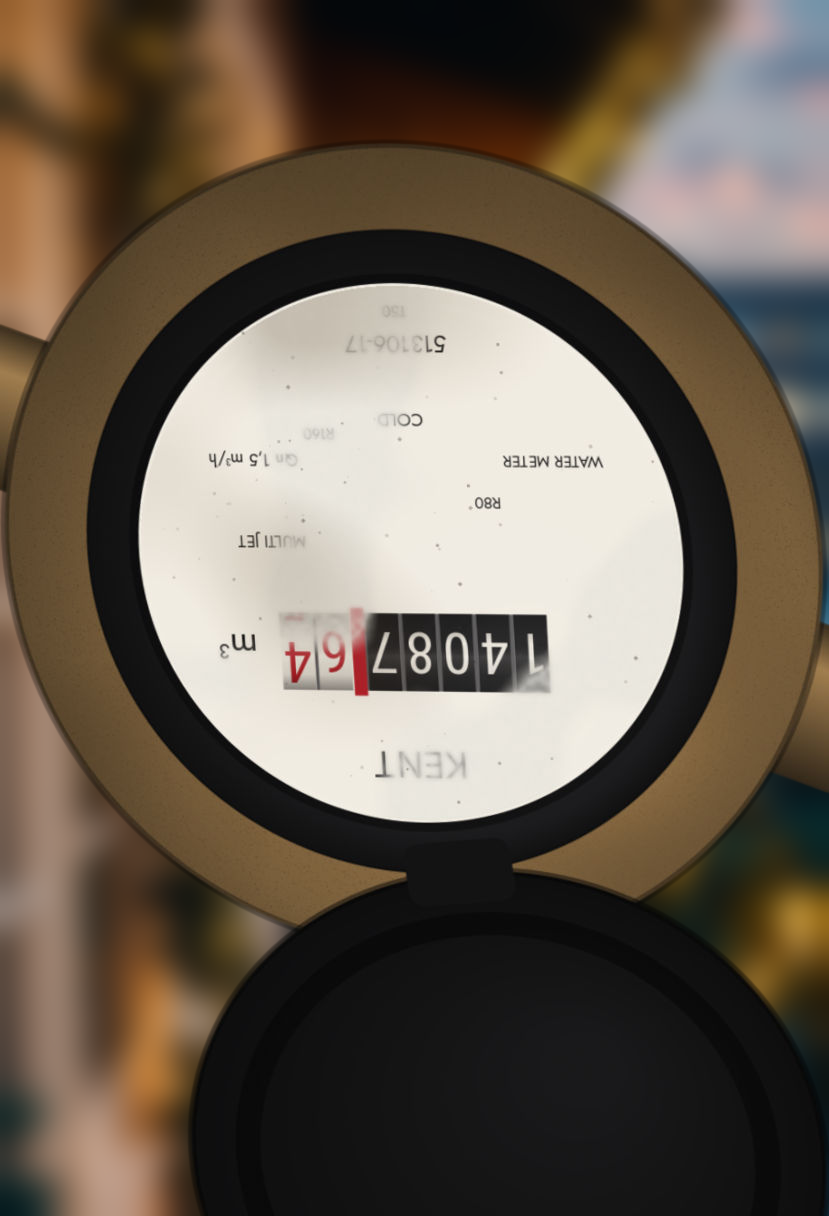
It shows 14087.64 (m³)
